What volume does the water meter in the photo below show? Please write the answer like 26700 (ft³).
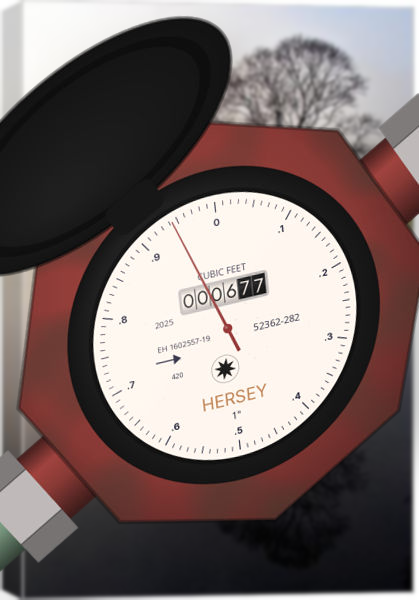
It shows 676.94 (ft³)
